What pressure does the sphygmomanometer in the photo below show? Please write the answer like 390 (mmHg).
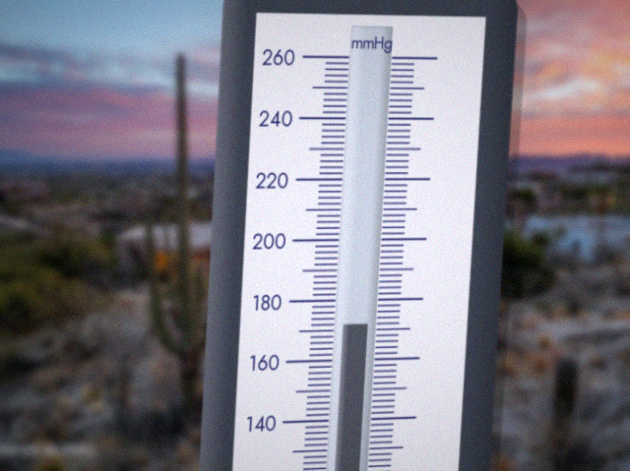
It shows 172 (mmHg)
